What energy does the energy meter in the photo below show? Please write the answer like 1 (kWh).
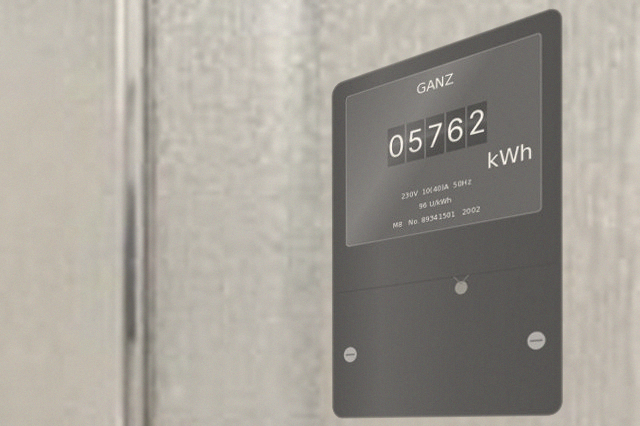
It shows 5762 (kWh)
